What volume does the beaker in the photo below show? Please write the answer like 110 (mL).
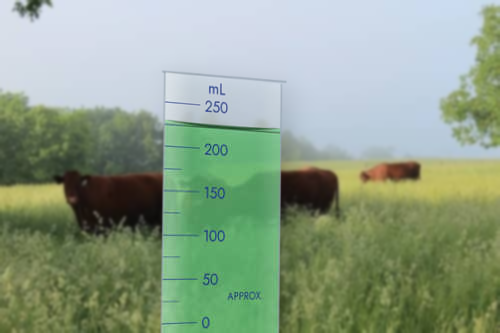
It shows 225 (mL)
